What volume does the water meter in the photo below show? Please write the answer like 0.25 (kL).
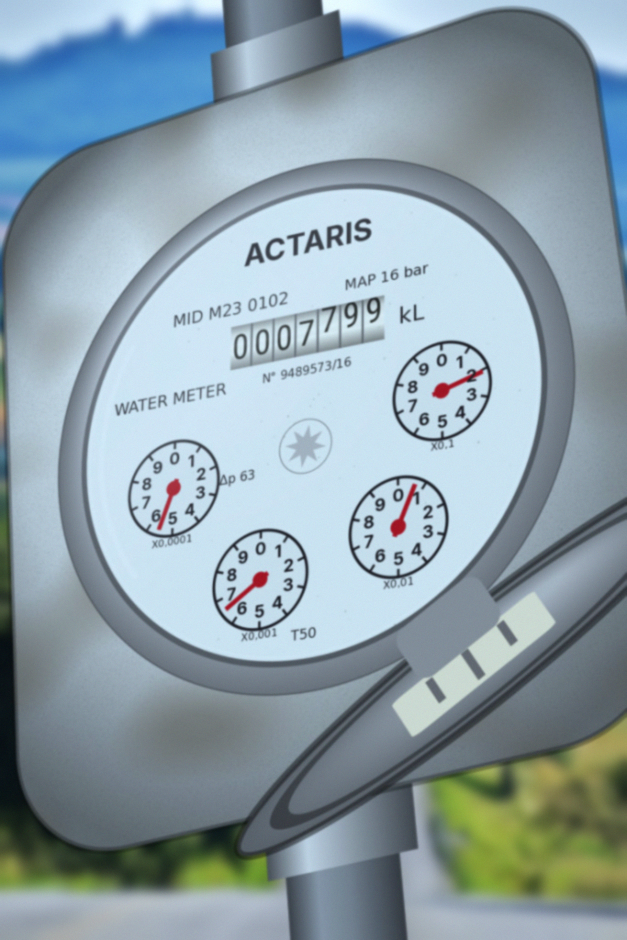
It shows 7799.2065 (kL)
